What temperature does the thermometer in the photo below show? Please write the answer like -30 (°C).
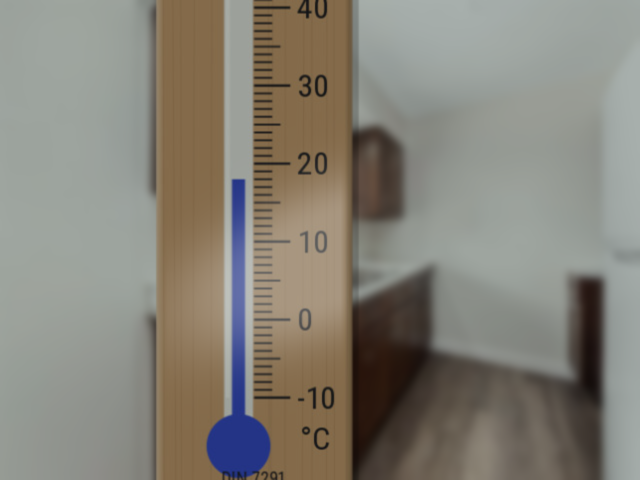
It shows 18 (°C)
